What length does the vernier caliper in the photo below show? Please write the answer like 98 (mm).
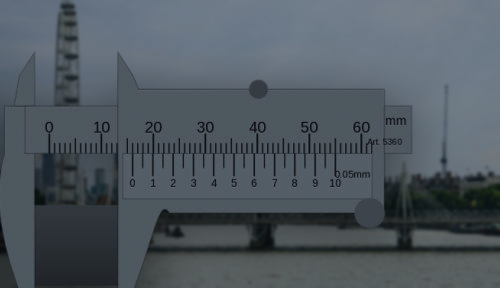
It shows 16.0 (mm)
